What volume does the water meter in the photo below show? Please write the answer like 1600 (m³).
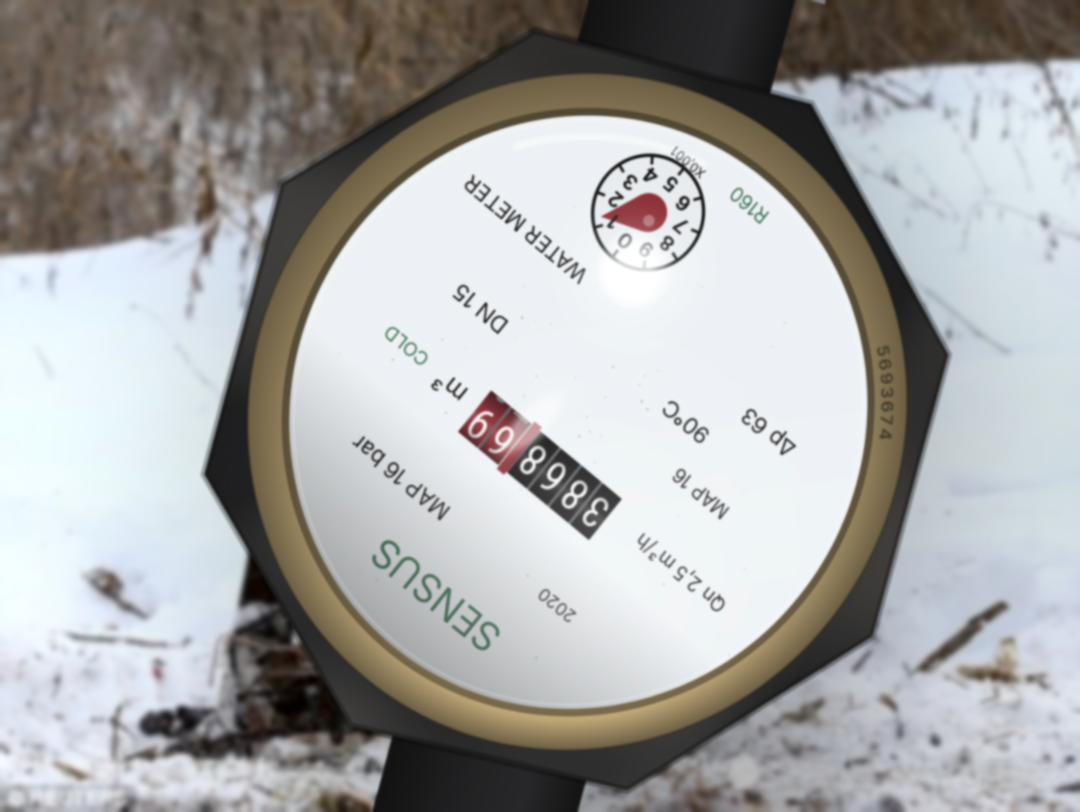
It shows 3868.691 (m³)
